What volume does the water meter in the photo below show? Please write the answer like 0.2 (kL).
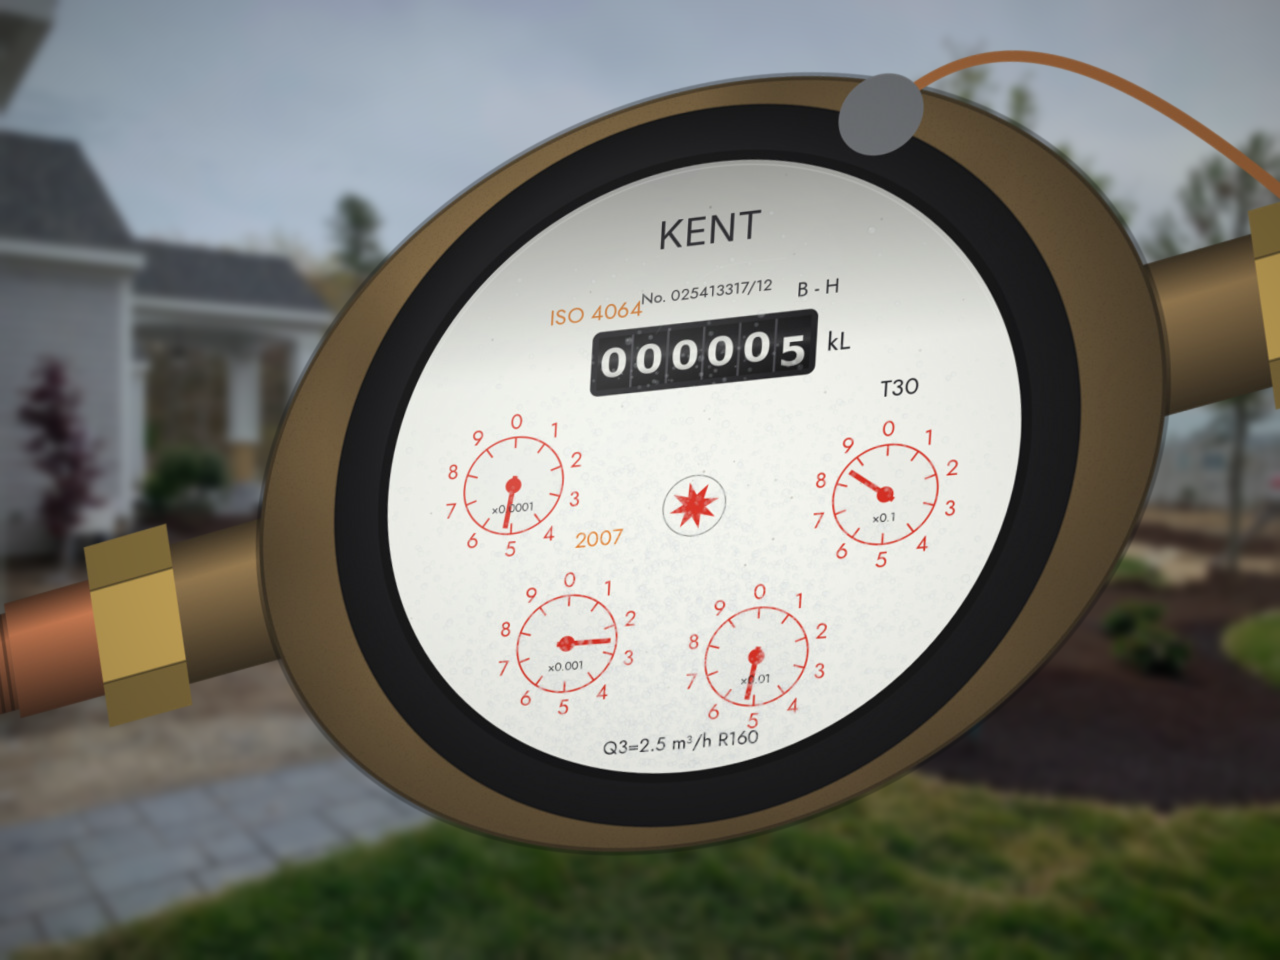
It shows 4.8525 (kL)
